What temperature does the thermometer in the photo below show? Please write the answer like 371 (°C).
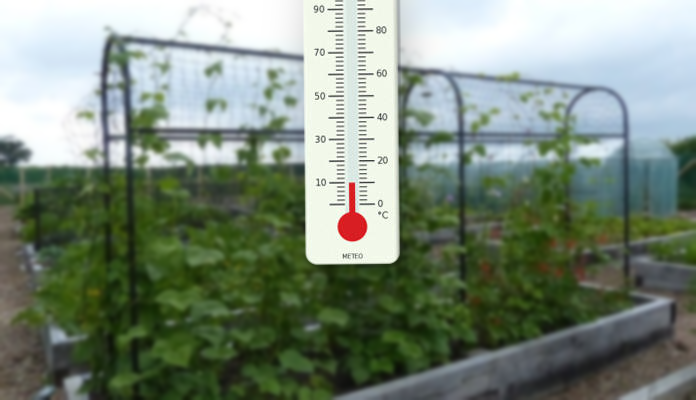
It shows 10 (°C)
